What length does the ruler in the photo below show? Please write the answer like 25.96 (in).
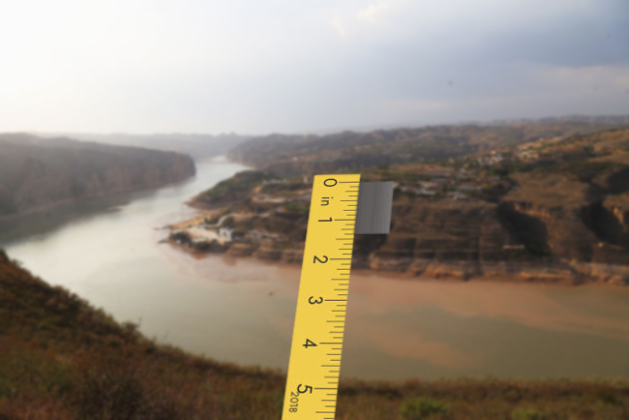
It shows 1.375 (in)
